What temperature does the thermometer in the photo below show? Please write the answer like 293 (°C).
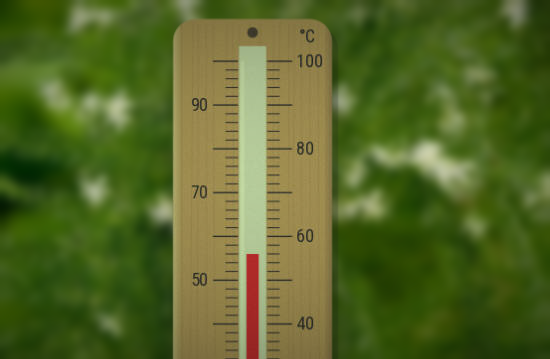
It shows 56 (°C)
